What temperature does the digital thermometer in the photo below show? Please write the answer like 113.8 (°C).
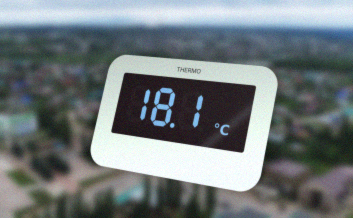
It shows 18.1 (°C)
